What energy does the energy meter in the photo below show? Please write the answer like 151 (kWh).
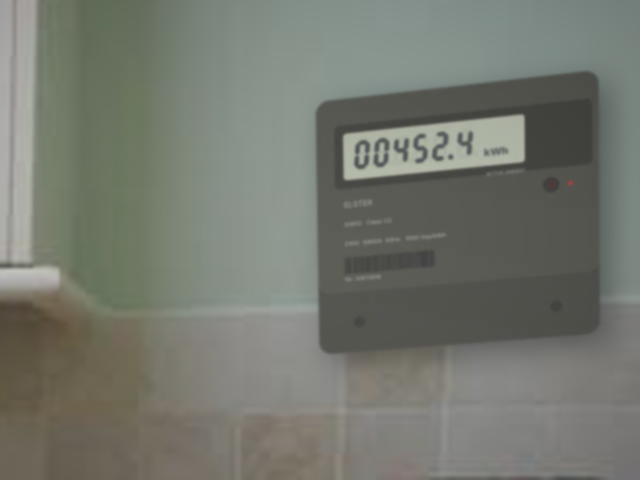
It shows 452.4 (kWh)
